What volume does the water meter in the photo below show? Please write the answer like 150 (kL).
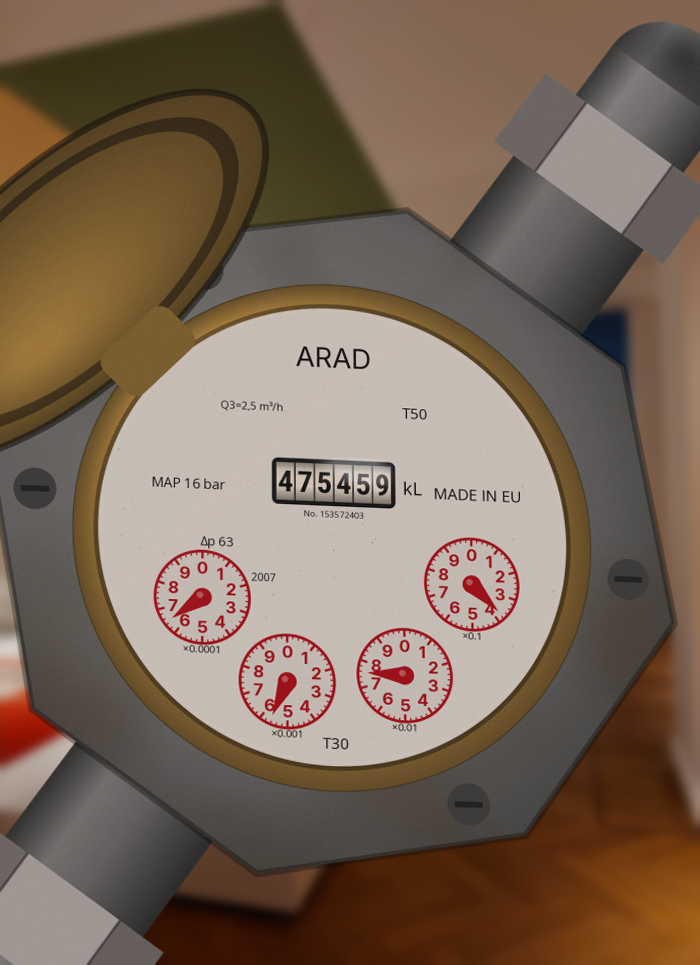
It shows 475459.3756 (kL)
